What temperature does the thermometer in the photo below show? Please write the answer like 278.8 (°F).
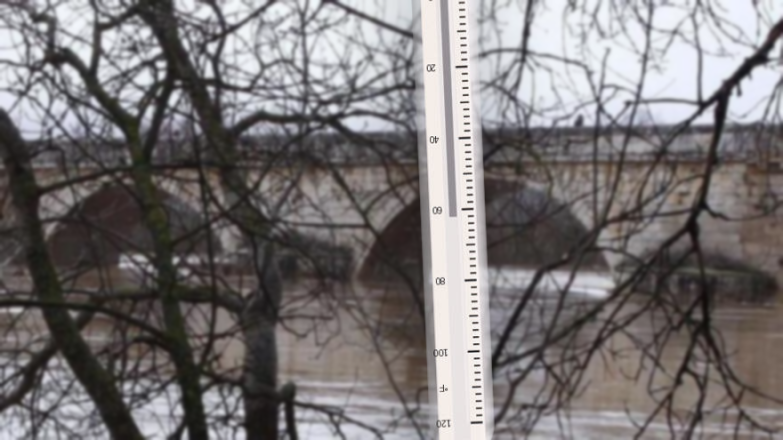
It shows 62 (°F)
